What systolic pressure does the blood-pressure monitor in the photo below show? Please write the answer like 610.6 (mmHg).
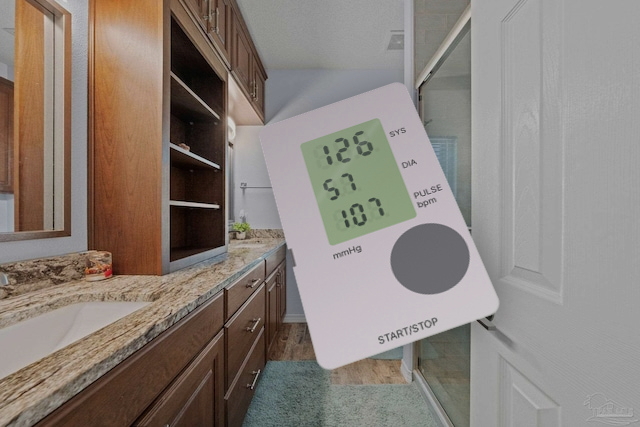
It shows 126 (mmHg)
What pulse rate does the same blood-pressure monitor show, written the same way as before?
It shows 107 (bpm)
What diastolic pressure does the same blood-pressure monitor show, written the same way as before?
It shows 57 (mmHg)
